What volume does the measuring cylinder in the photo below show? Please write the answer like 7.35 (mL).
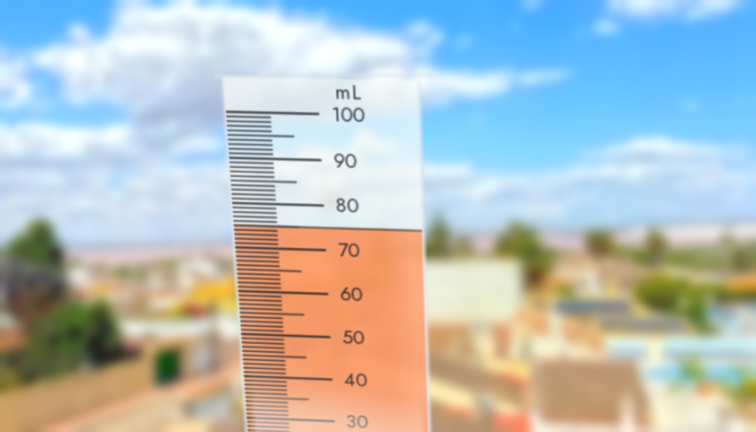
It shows 75 (mL)
